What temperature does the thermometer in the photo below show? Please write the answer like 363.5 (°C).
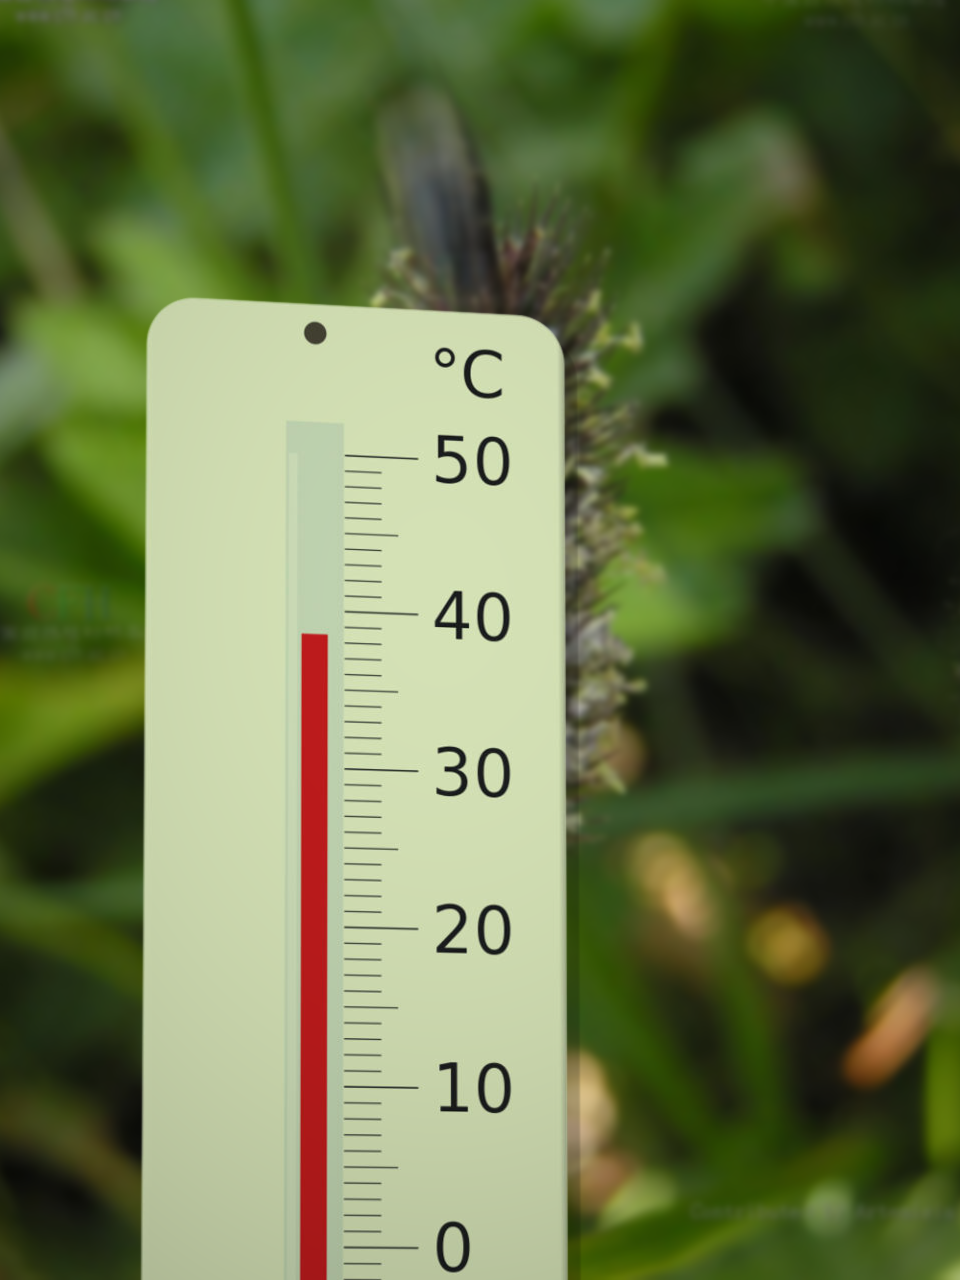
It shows 38.5 (°C)
